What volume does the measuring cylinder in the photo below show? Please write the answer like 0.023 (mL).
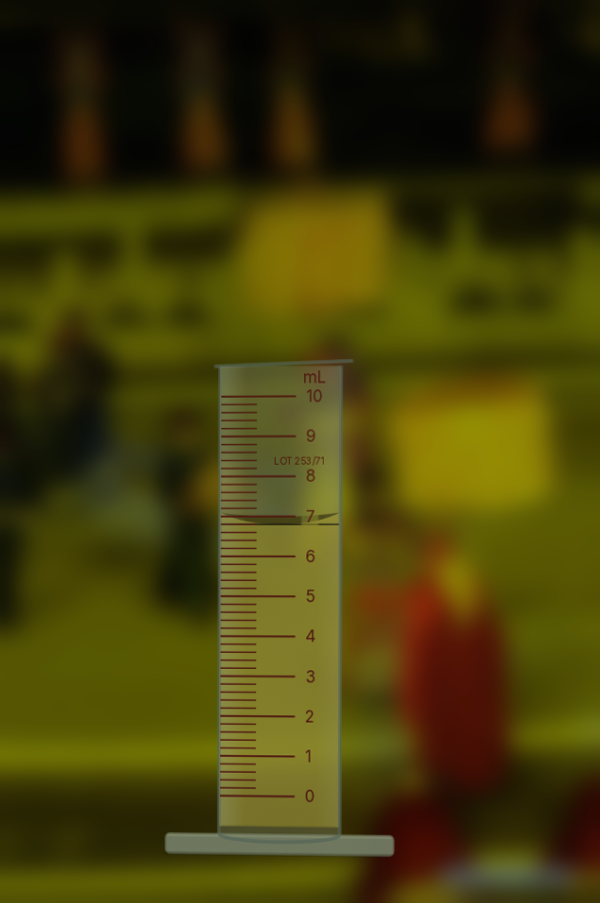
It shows 6.8 (mL)
